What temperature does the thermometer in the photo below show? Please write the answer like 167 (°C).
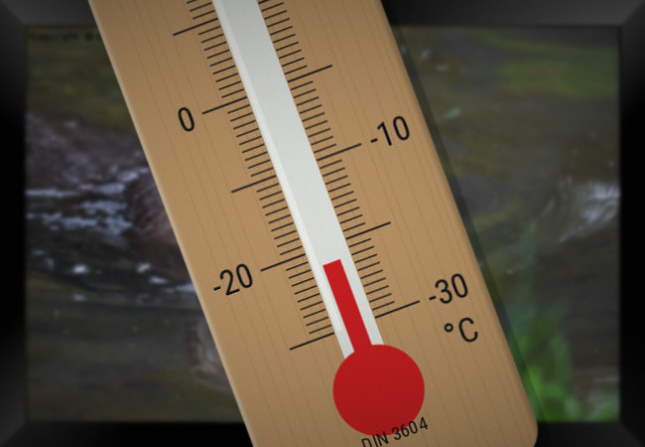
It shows -22 (°C)
